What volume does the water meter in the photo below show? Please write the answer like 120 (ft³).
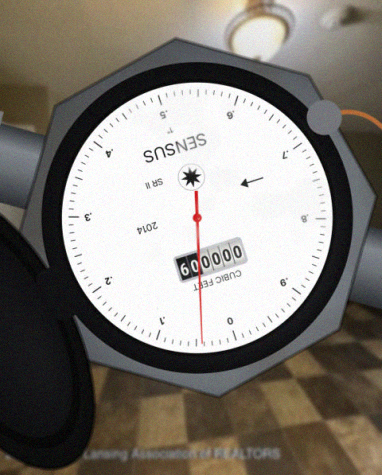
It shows 9.04 (ft³)
